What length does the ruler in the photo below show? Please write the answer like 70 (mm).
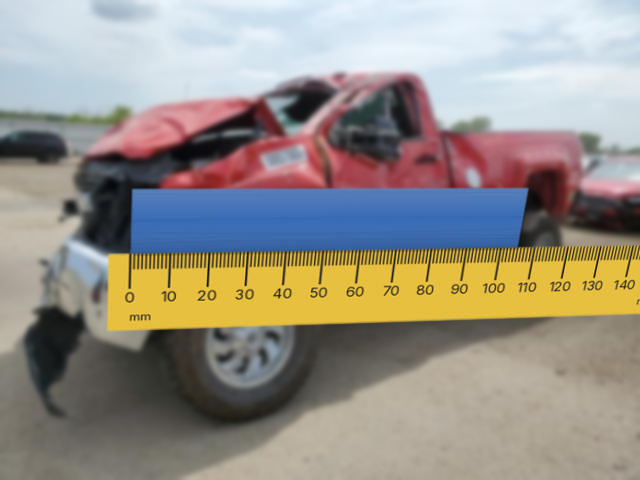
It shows 105 (mm)
